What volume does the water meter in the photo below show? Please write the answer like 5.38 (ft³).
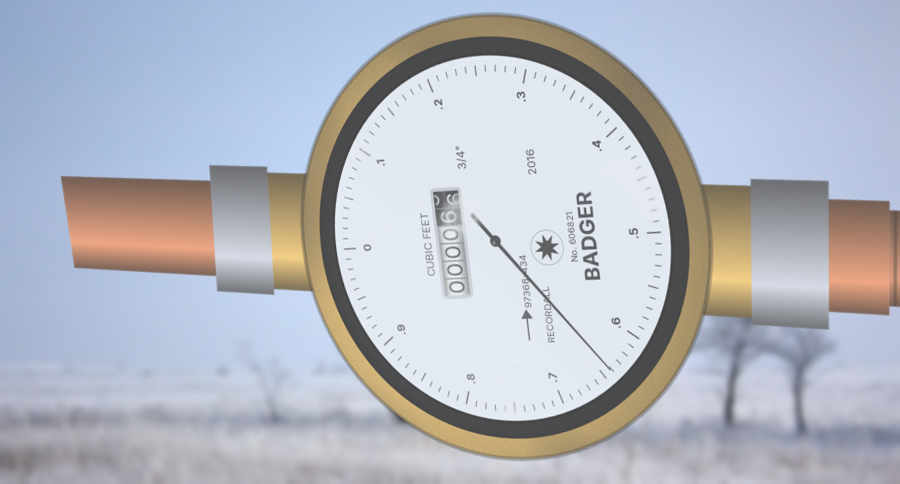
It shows 65.64 (ft³)
